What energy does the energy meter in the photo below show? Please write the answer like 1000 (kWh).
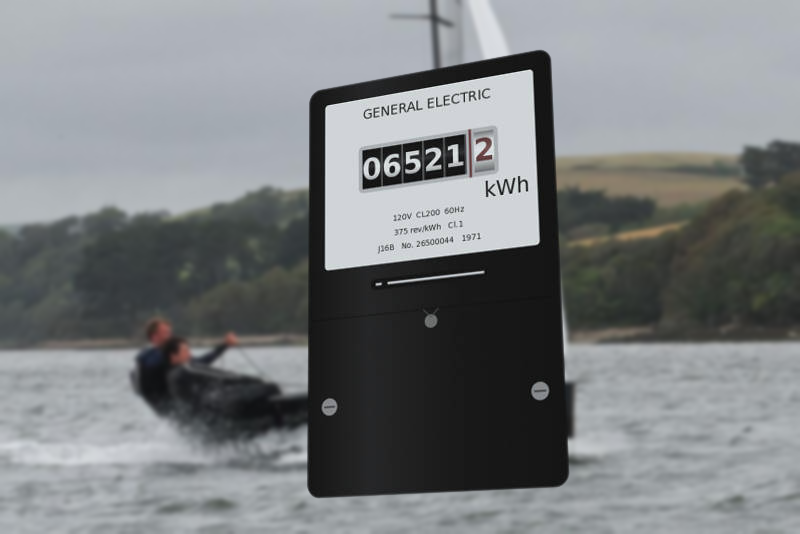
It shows 6521.2 (kWh)
